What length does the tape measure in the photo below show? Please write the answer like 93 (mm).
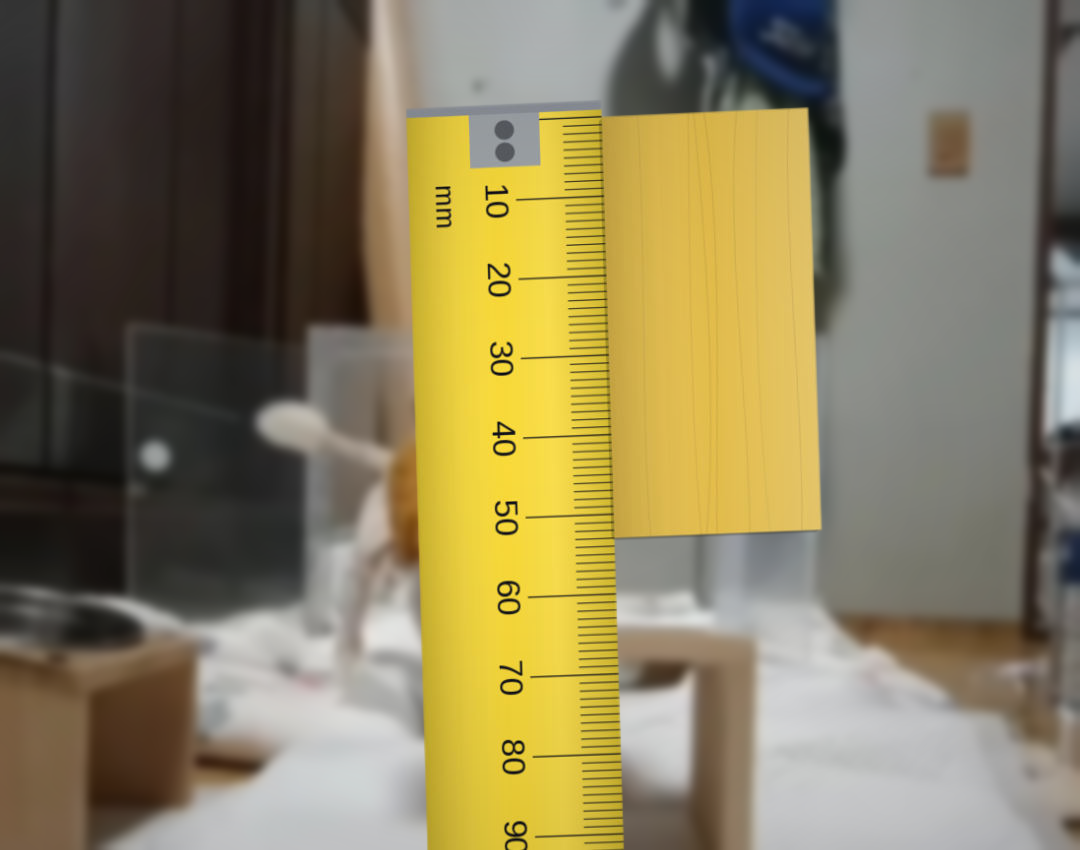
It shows 53 (mm)
